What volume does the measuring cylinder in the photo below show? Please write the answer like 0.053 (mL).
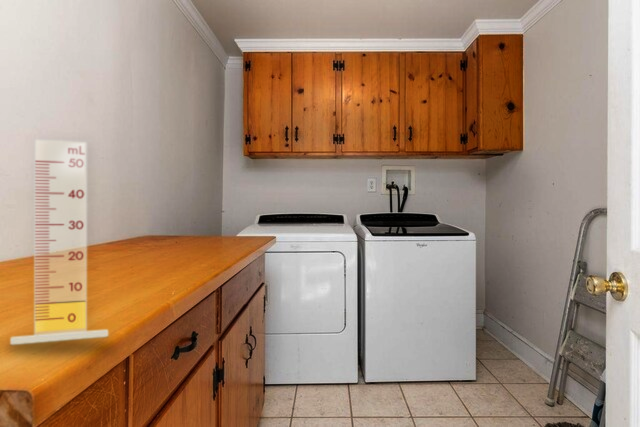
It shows 5 (mL)
